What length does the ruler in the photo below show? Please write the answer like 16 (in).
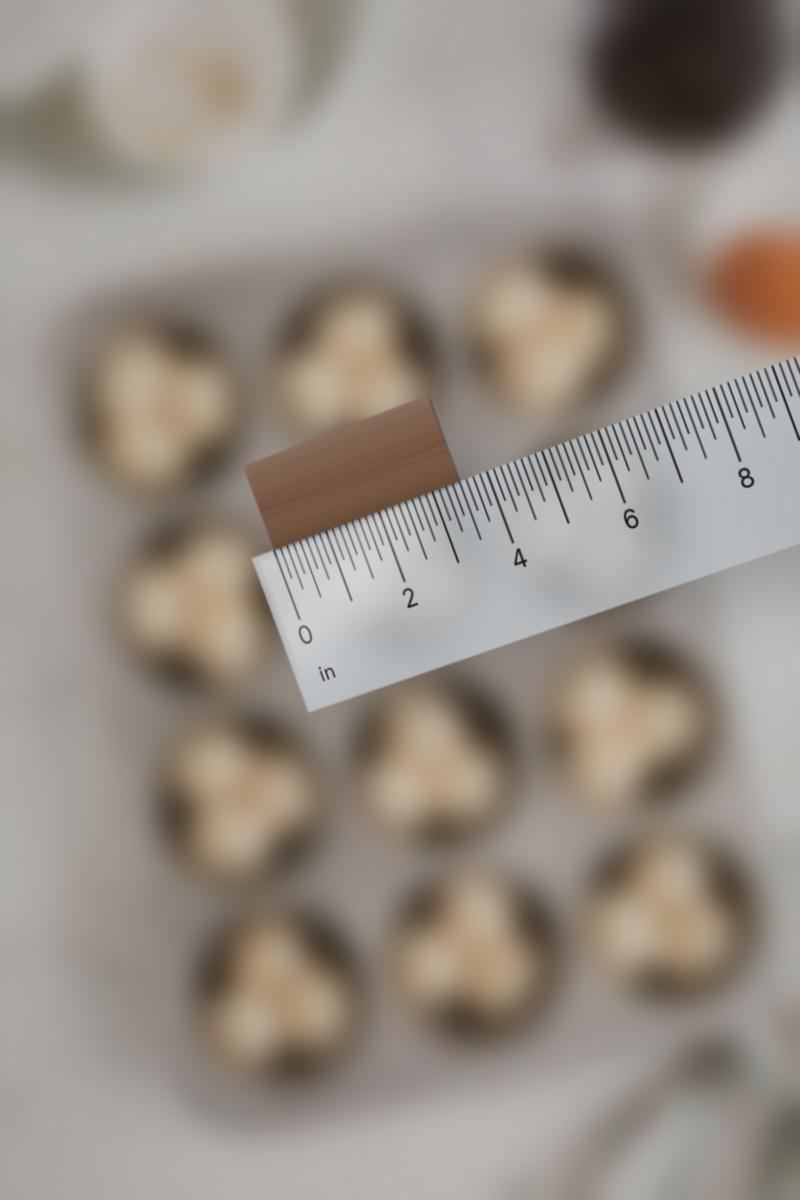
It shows 3.5 (in)
